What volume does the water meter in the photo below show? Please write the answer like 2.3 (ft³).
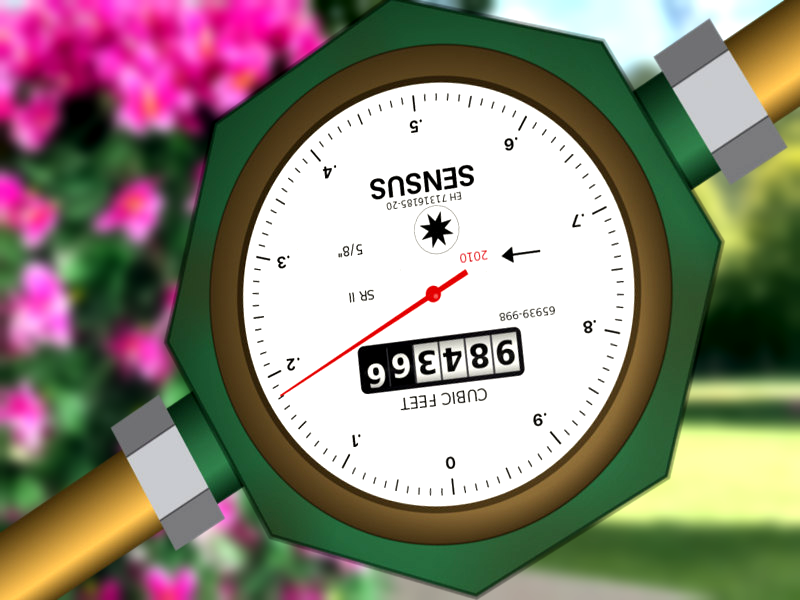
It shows 984366.18 (ft³)
